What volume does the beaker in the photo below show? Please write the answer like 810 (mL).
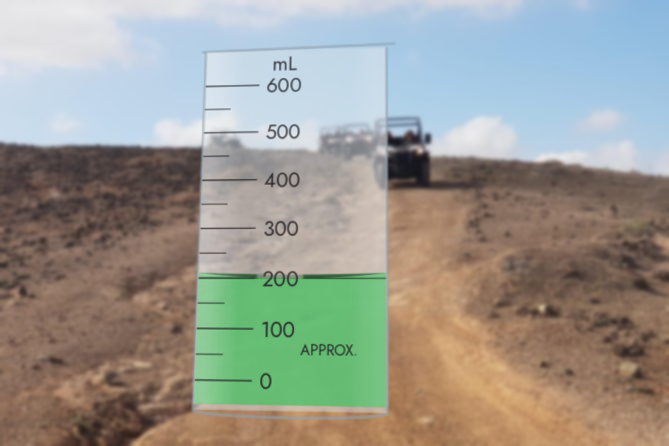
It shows 200 (mL)
